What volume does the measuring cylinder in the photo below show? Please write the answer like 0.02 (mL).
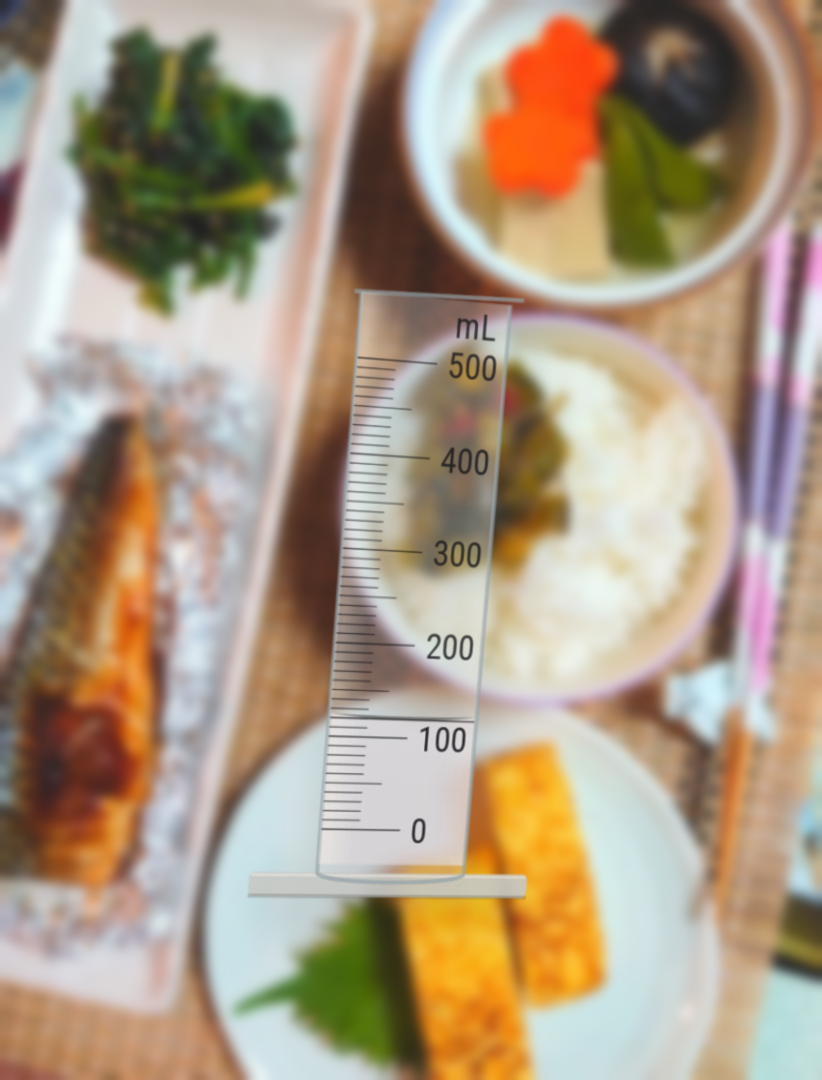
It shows 120 (mL)
